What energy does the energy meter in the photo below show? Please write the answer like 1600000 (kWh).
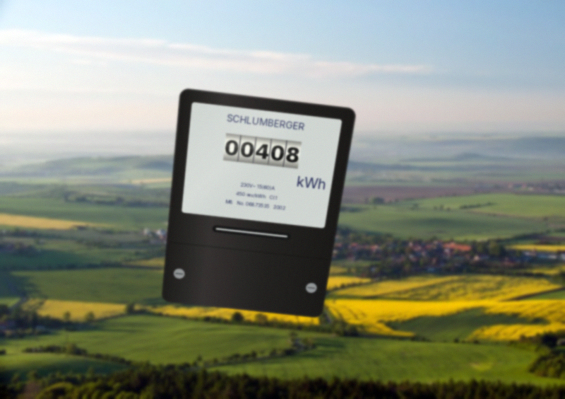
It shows 408 (kWh)
